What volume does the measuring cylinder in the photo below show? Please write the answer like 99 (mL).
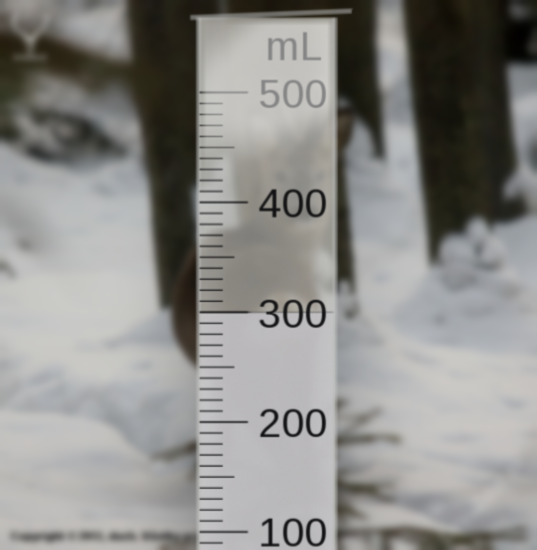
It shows 300 (mL)
